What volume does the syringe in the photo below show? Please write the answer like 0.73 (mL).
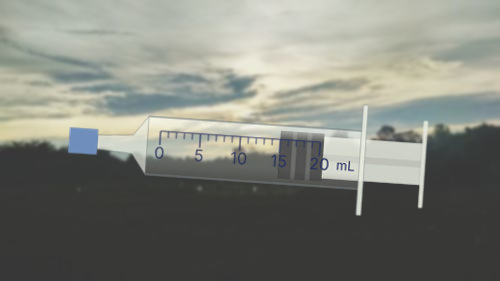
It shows 15 (mL)
